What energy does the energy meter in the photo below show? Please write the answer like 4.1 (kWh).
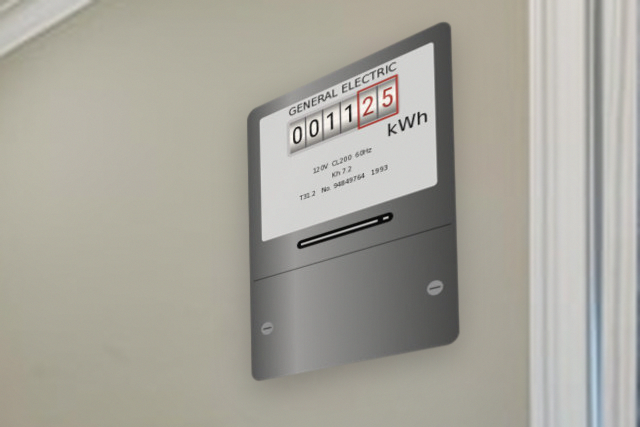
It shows 11.25 (kWh)
